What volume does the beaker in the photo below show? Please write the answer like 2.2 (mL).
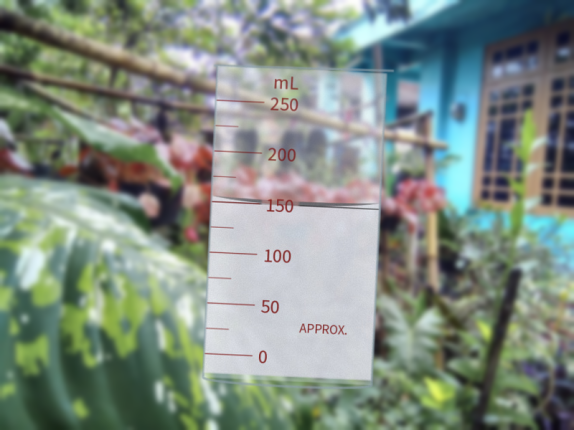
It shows 150 (mL)
